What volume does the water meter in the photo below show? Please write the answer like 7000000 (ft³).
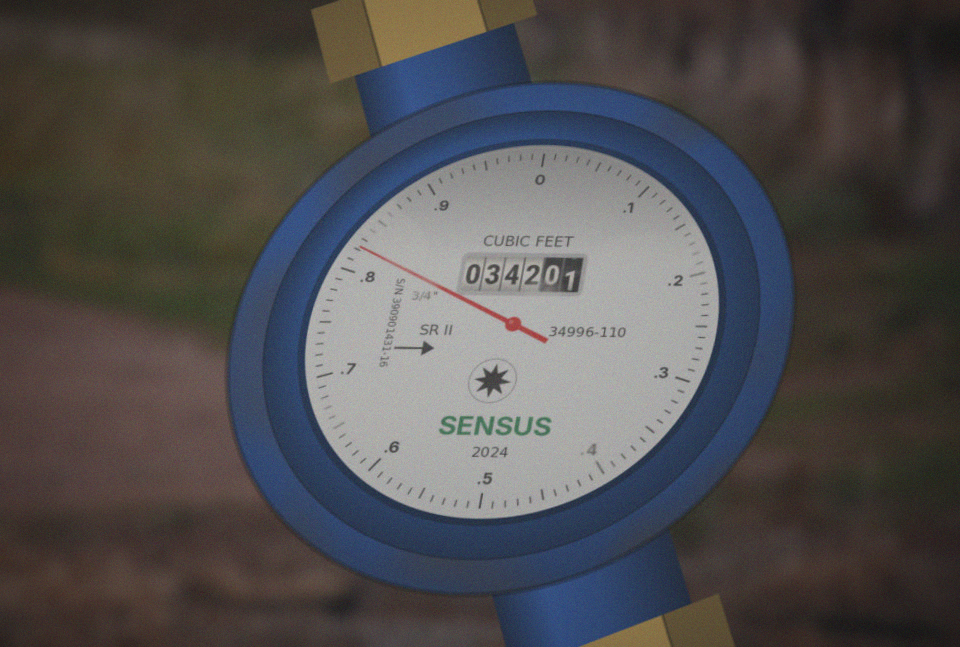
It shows 34200.82 (ft³)
